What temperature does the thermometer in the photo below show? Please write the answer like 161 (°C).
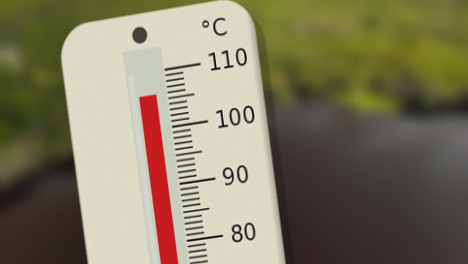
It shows 106 (°C)
